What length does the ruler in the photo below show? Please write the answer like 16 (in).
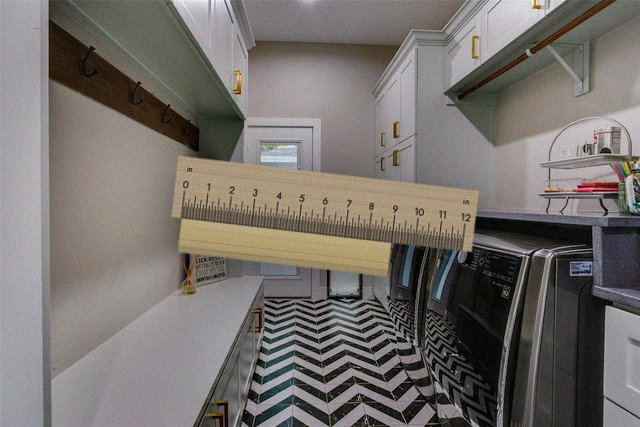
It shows 9 (in)
